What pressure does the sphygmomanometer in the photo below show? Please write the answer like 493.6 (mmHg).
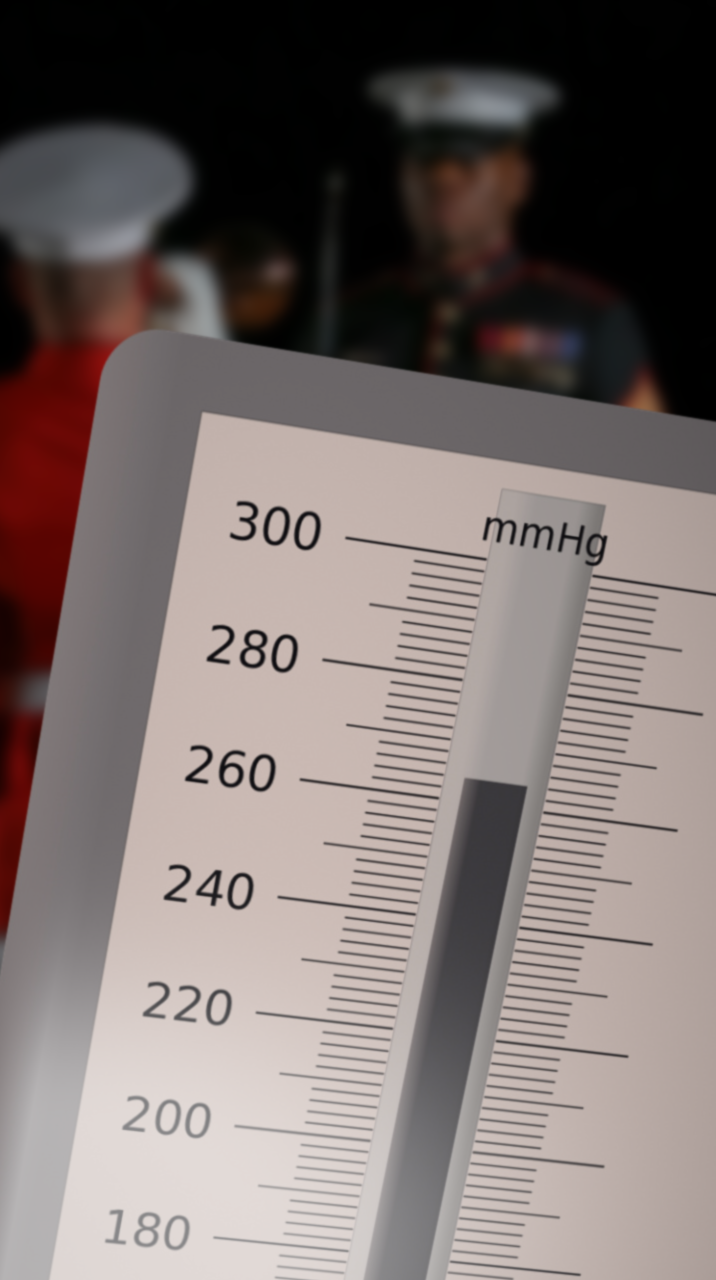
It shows 264 (mmHg)
